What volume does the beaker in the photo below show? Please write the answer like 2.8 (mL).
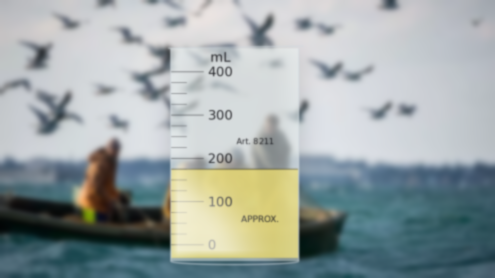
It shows 175 (mL)
